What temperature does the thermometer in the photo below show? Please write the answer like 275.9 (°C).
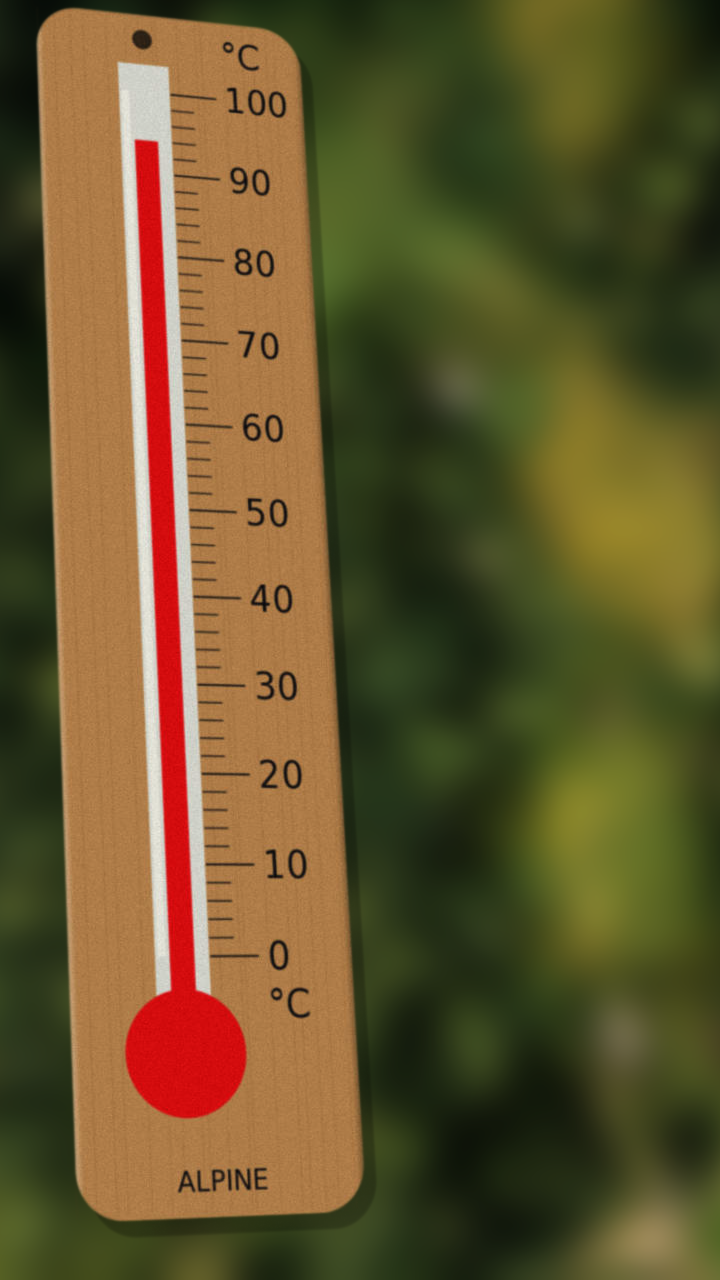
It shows 94 (°C)
